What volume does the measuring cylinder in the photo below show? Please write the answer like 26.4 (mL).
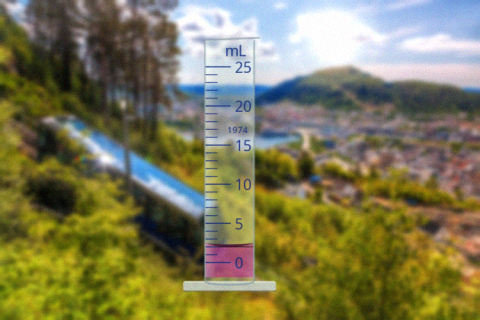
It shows 2 (mL)
